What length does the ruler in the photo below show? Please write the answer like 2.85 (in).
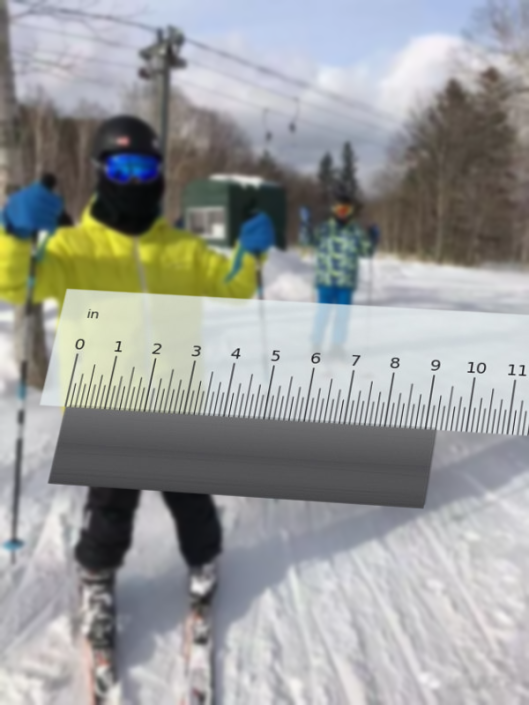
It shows 9.25 (in)
